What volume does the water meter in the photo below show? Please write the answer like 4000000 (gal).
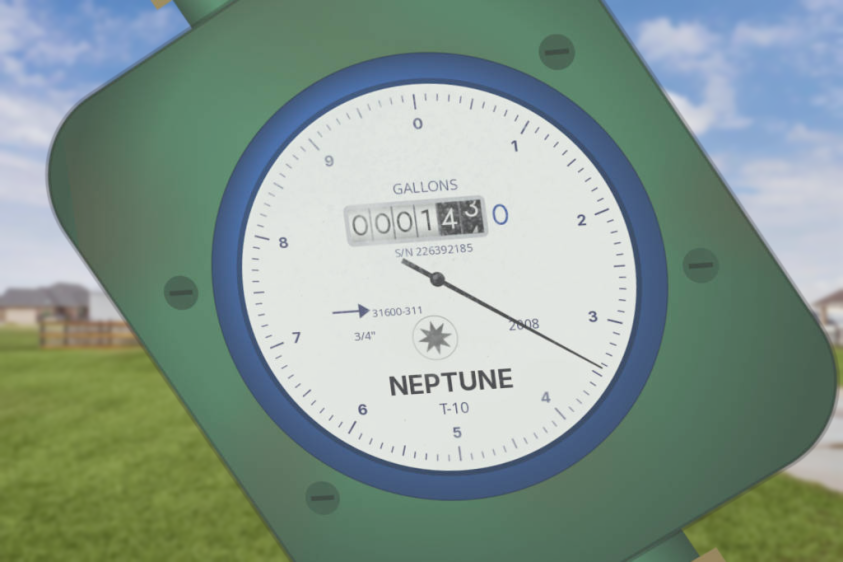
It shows 1433.4 (gal)
